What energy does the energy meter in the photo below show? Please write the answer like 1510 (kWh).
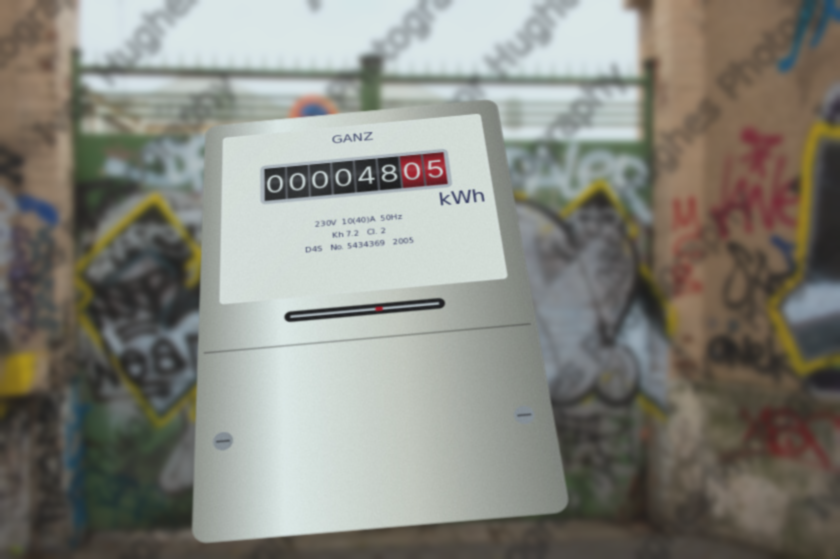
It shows 48.05 (kWh)
